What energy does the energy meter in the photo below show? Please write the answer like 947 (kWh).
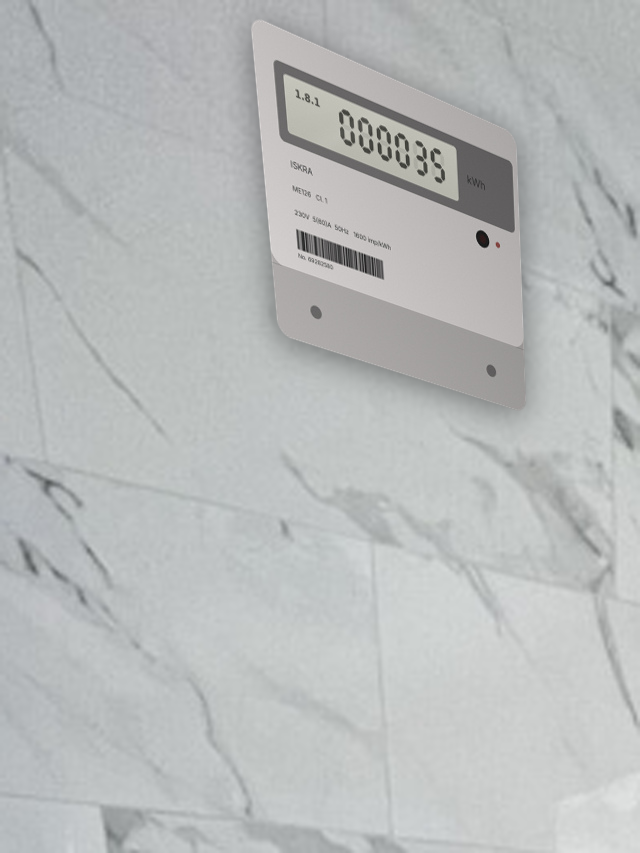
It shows 35 (kWh)
